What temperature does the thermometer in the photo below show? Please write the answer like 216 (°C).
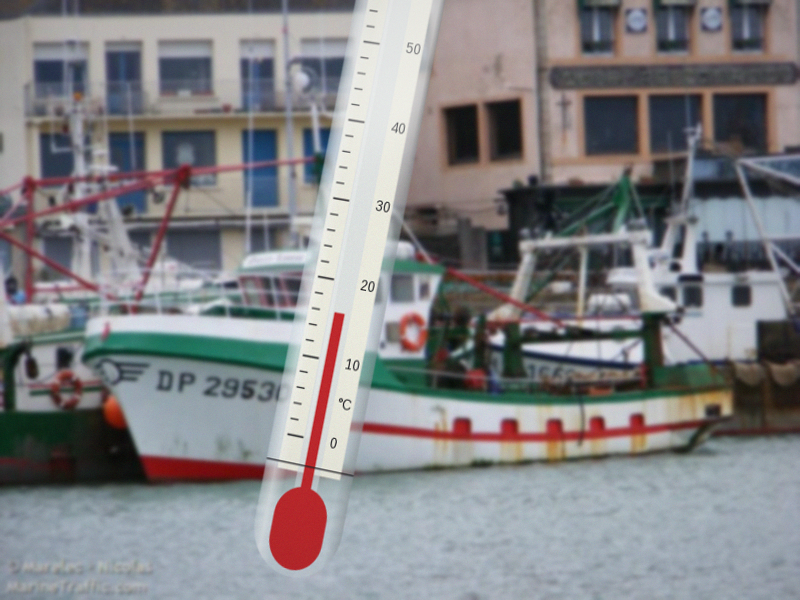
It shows 16 (°C)
